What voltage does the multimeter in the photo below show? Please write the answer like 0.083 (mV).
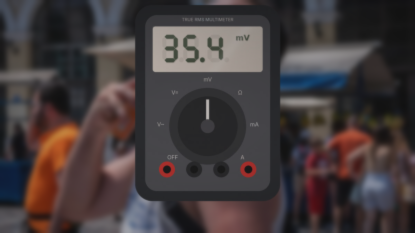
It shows 35.4 (mV)
